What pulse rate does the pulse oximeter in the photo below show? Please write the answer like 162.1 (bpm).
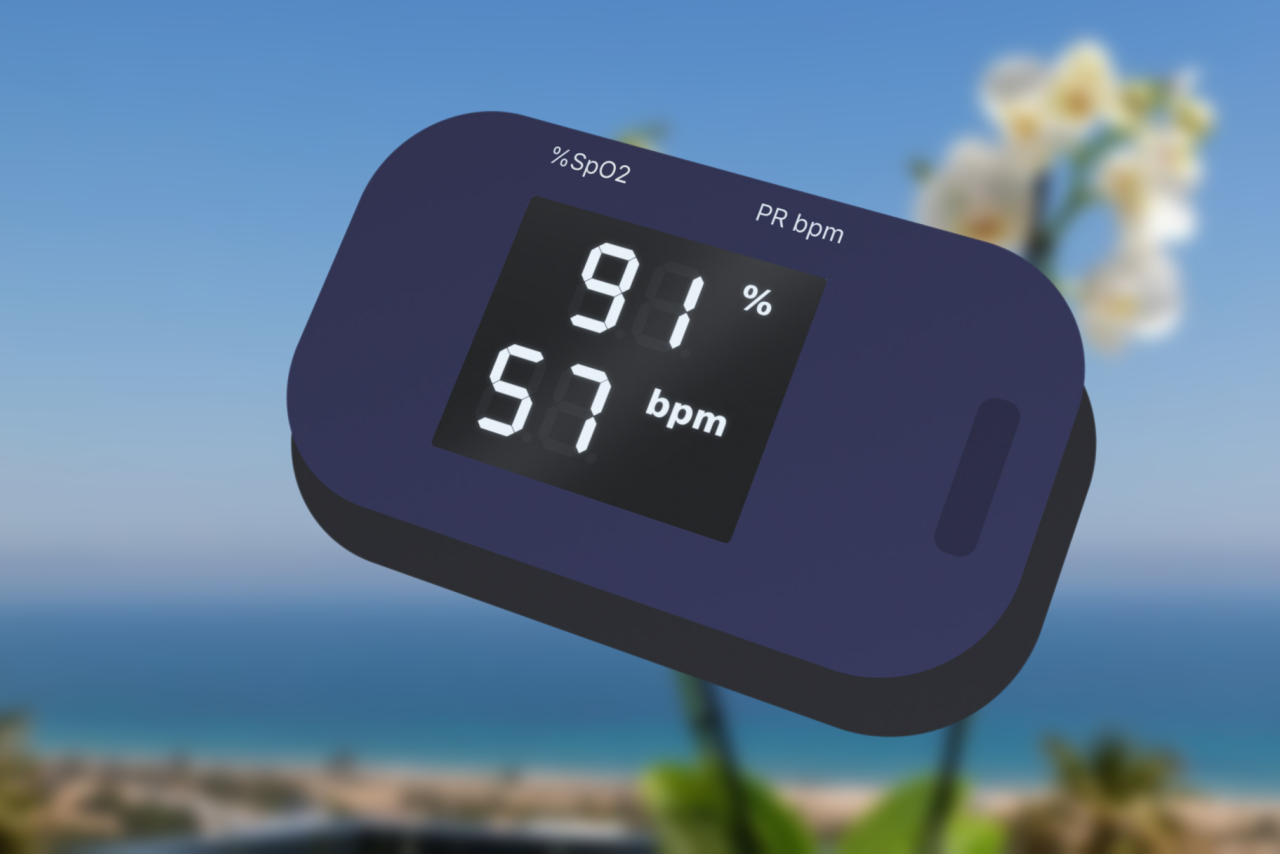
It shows 57 (bpm)
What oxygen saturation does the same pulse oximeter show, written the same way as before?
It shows 91 (%)
